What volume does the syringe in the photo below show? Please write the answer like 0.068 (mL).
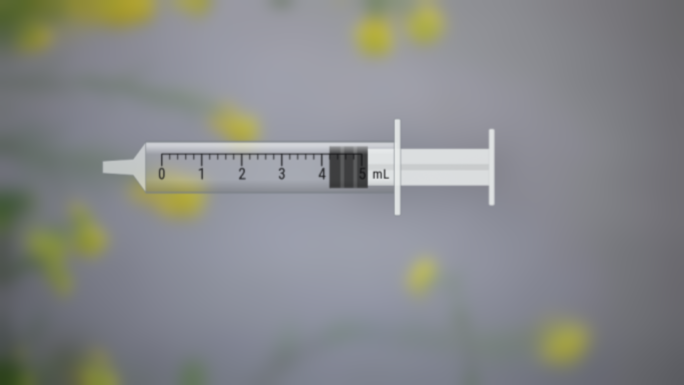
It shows 4.2 (mL)
